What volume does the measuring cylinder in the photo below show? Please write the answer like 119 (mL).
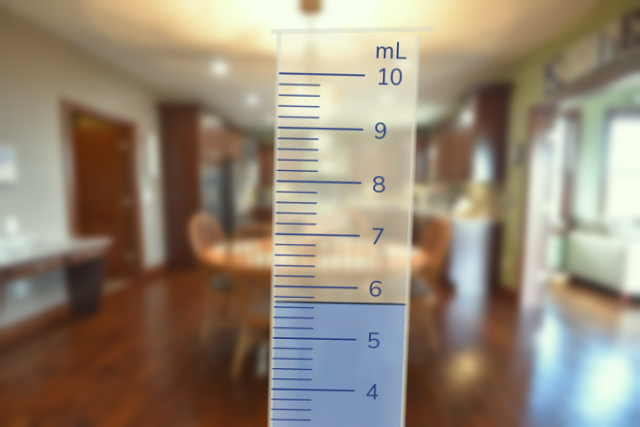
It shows 5.7 (mL)
